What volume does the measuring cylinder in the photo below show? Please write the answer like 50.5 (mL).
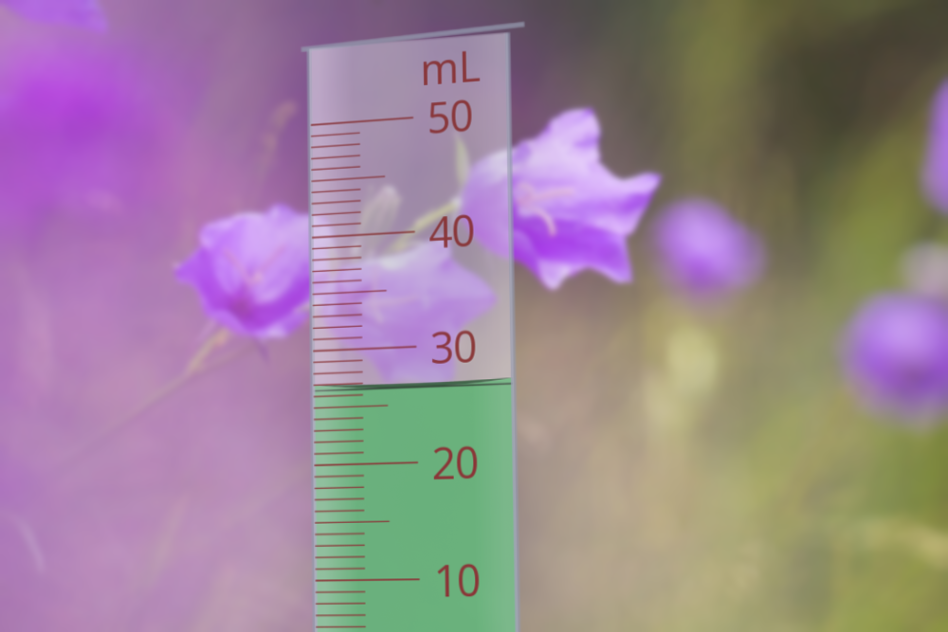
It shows 26.5 (mL)
